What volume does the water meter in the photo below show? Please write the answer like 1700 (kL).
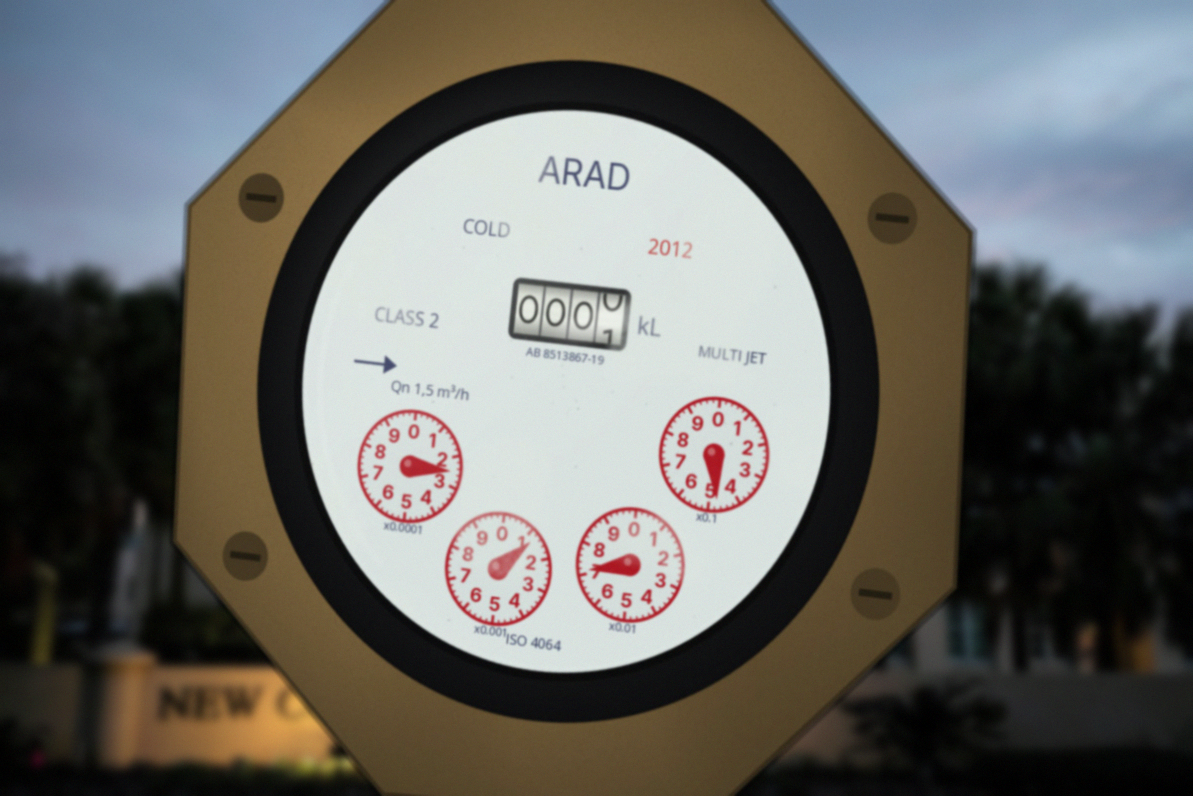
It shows 0.4712 (kL)
